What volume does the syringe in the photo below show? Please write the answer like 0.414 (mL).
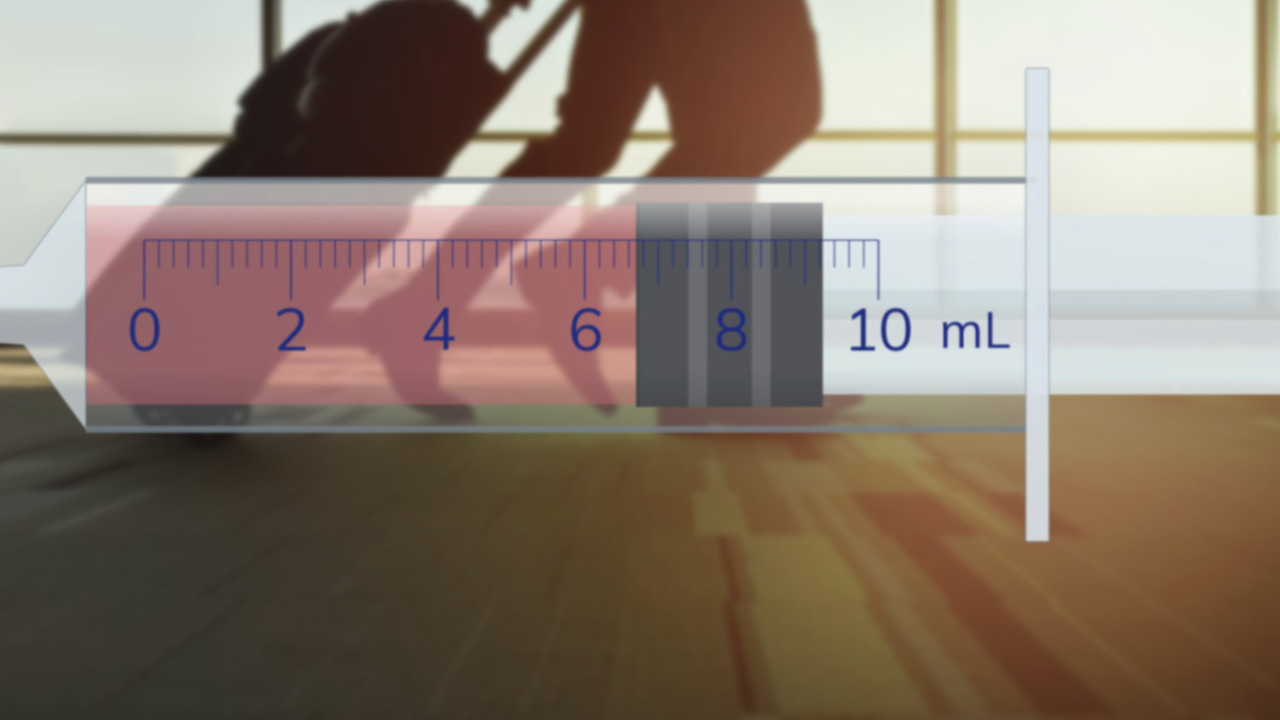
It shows 6.7 (mL)
